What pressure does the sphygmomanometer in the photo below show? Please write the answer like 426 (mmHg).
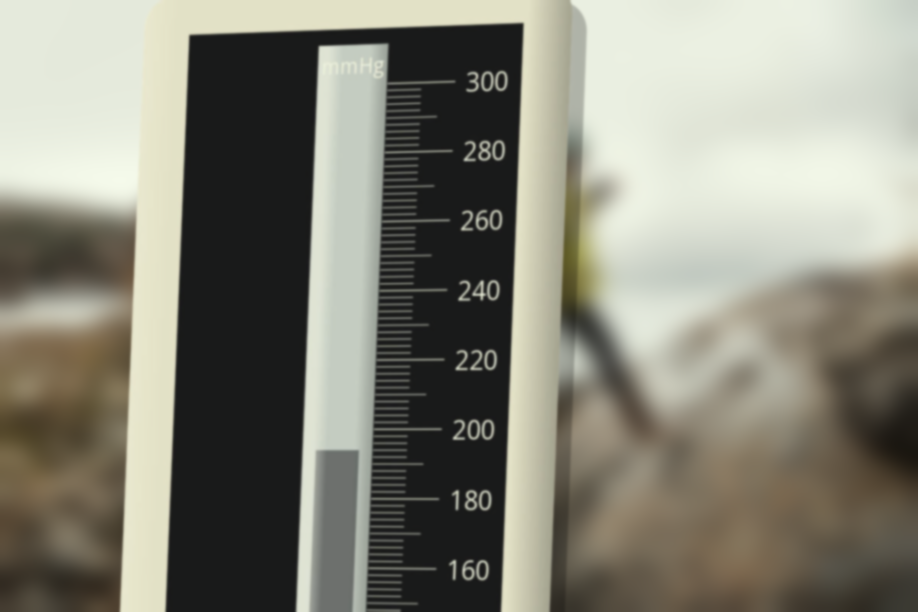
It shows 194 (mmHg)
